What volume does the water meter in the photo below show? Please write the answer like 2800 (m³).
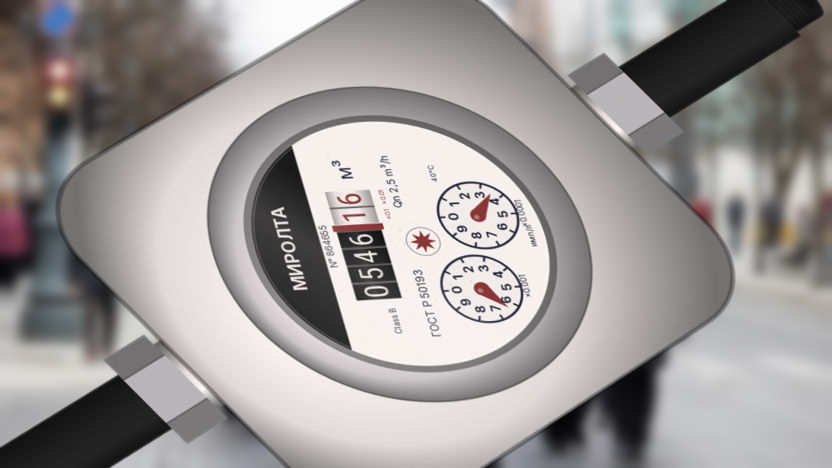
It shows 546.1663 (m³)
